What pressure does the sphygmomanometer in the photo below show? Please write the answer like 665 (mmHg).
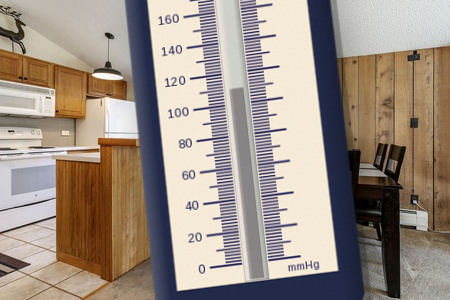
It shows 110 (mmHg)
